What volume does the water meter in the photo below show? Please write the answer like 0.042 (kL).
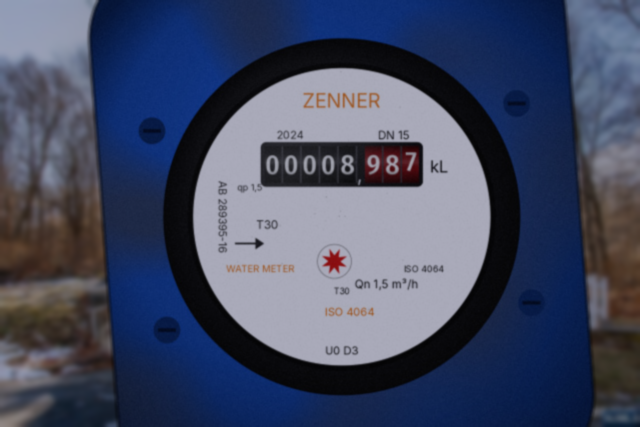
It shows 8.987 (kL)
